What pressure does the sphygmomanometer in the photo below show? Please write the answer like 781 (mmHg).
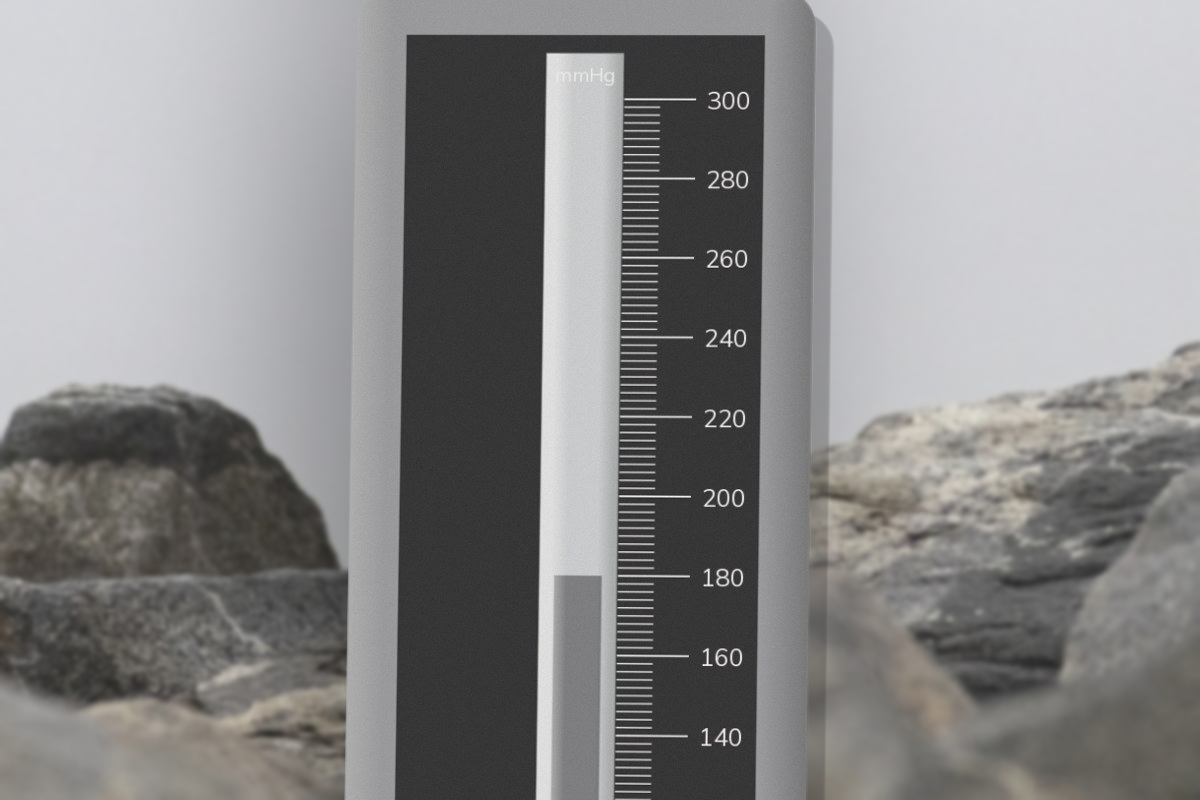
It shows 180 (mmHg)
